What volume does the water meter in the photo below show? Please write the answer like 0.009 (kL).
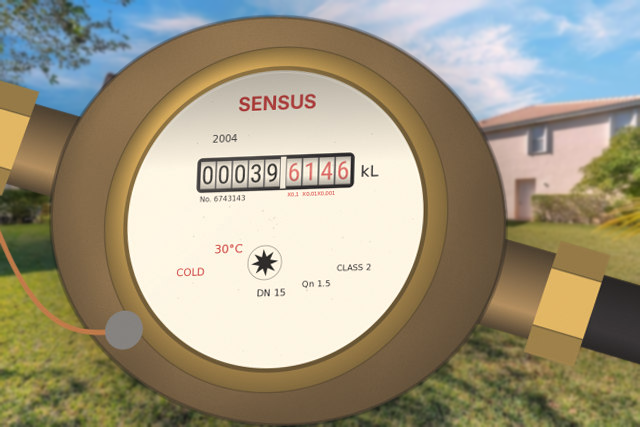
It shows 39.6146 (kL)
